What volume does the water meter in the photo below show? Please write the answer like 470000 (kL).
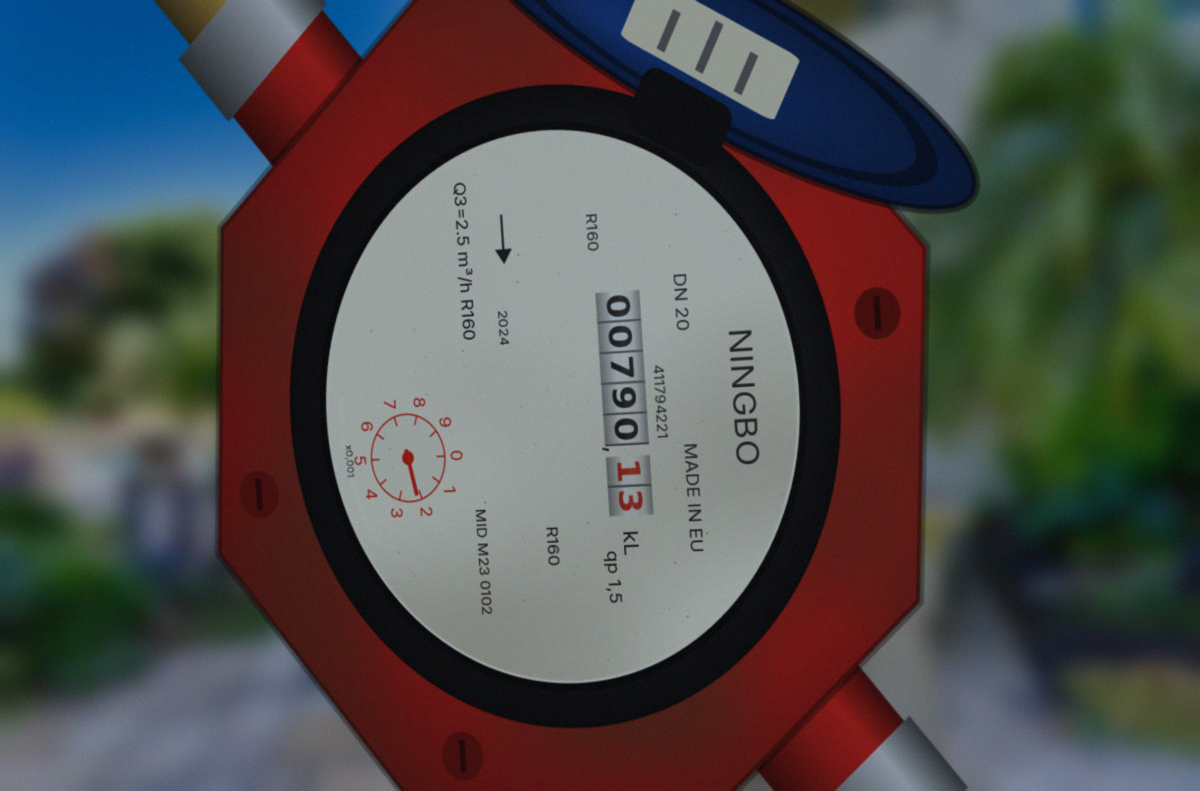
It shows 790.132 (kL)
